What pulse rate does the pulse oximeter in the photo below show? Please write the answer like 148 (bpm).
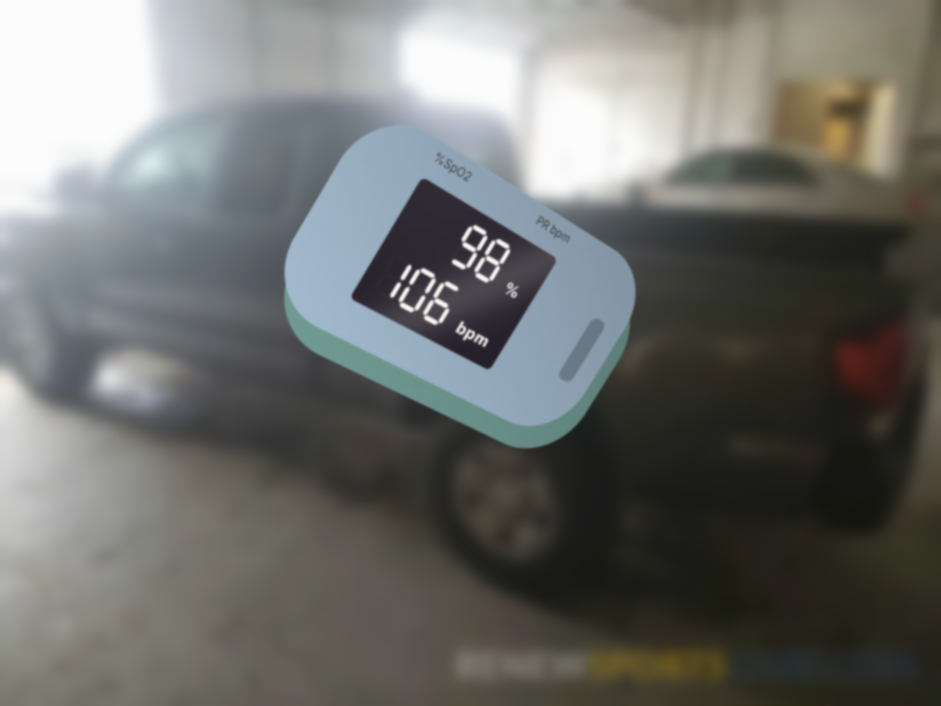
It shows 106 (bpm)
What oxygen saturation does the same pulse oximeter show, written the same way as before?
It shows 98 (%)
